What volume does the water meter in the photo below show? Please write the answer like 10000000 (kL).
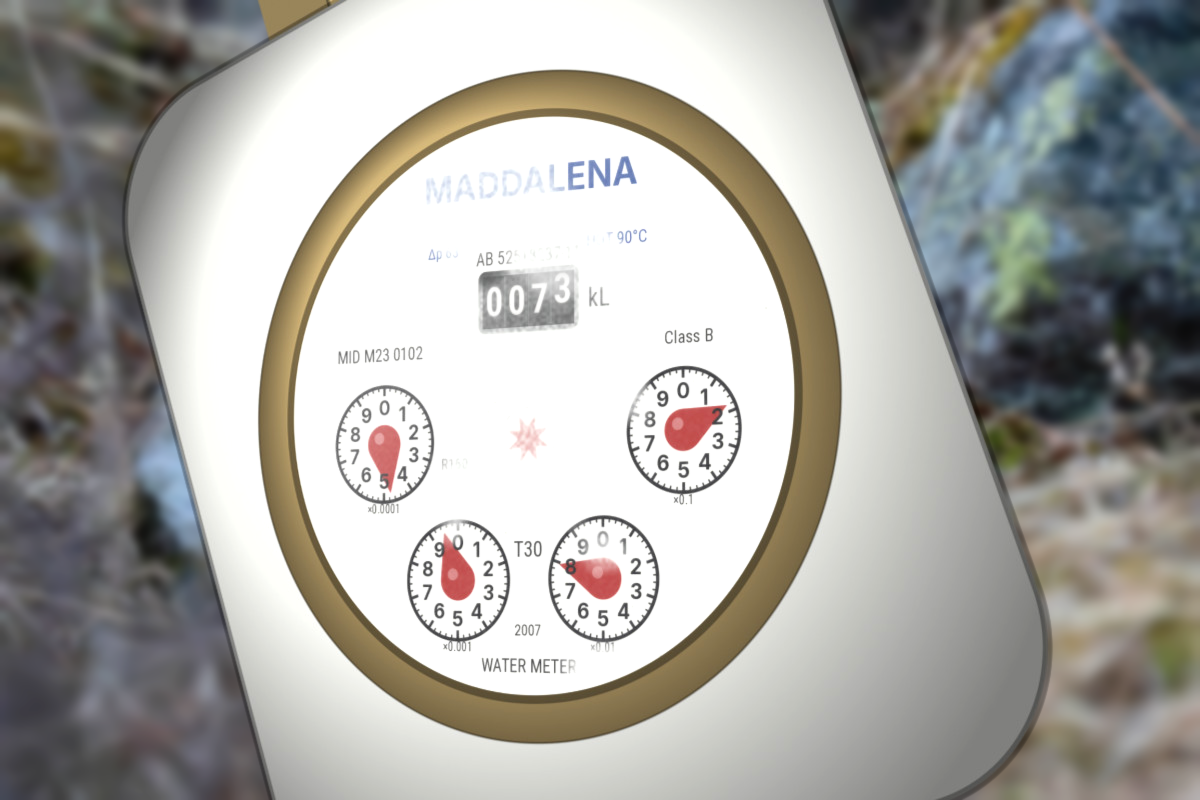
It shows 73.1794 (kL)
